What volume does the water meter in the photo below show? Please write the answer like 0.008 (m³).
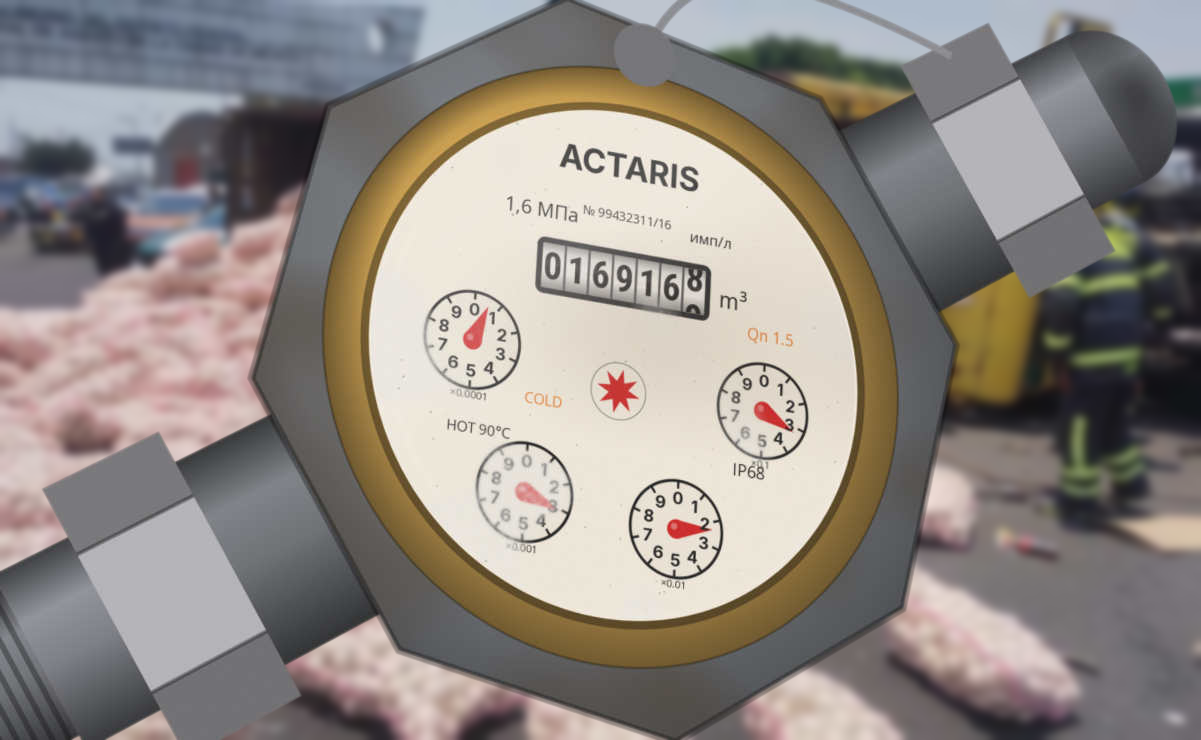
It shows 169168.3230 (m³)
